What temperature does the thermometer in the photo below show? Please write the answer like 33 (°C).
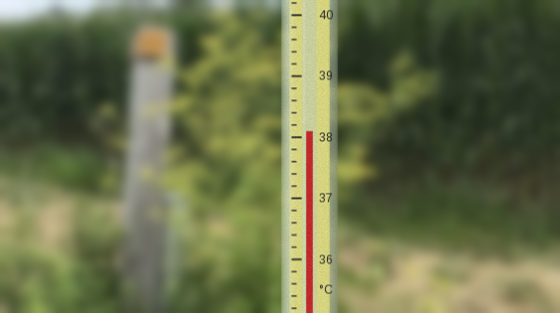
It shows 38.1 (°C)
